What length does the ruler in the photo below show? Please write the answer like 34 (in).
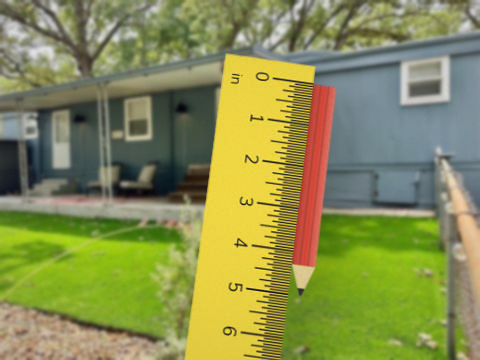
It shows 5 (in)
